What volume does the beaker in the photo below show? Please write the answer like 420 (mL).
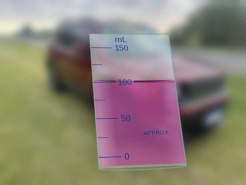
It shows 100 (mL)
